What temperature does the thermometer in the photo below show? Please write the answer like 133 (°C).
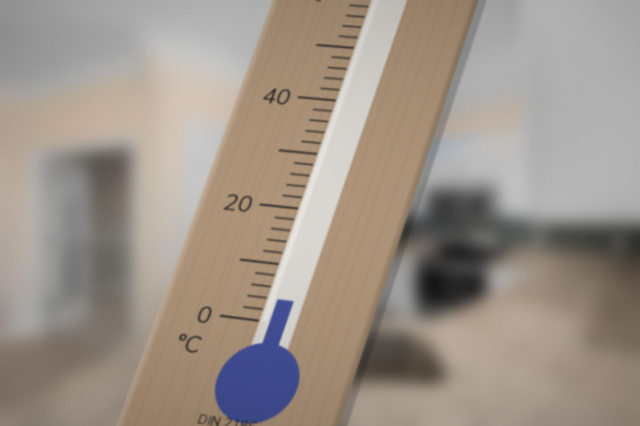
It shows 4 (°C)
